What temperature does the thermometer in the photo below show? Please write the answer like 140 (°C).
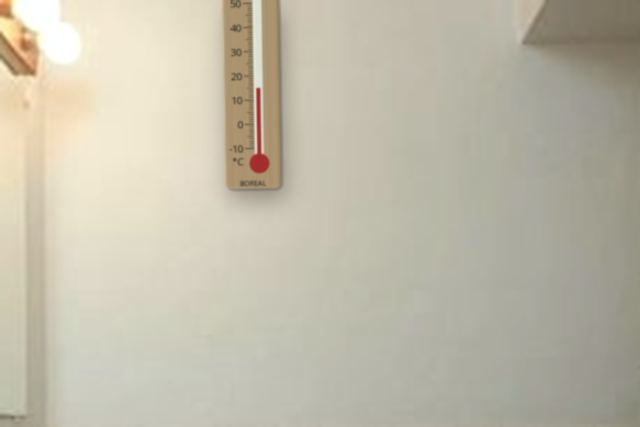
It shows 15 (°C)
